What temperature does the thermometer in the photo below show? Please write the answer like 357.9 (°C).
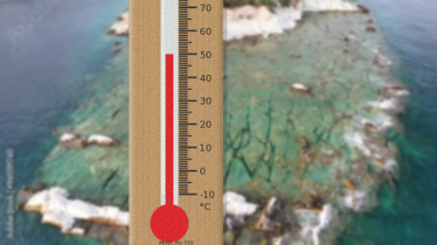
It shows 50 (°C)
